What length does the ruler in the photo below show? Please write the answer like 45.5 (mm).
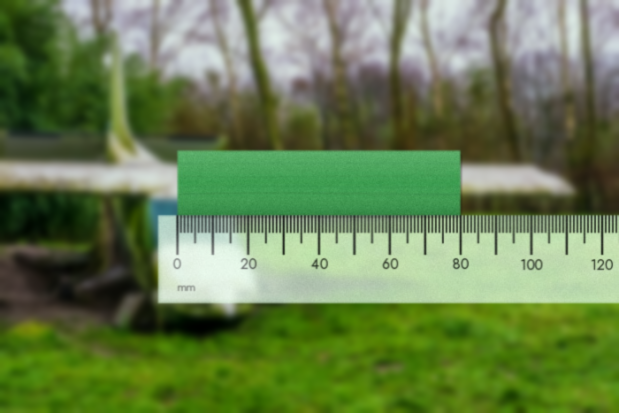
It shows 80 (mm)
